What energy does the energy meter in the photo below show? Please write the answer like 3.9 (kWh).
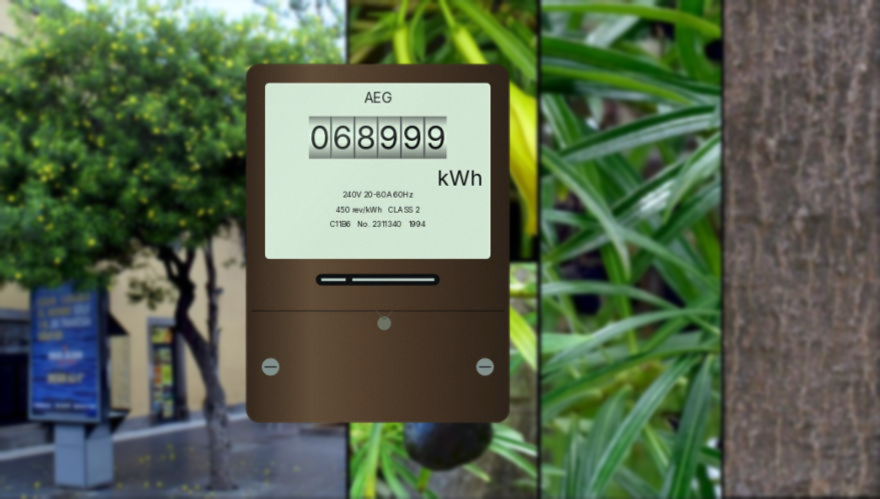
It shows 68999 (kWh)
